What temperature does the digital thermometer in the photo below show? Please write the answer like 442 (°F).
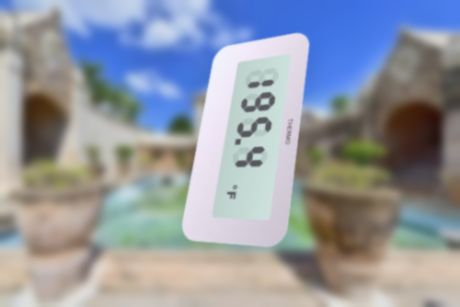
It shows 195.4 (°F)
